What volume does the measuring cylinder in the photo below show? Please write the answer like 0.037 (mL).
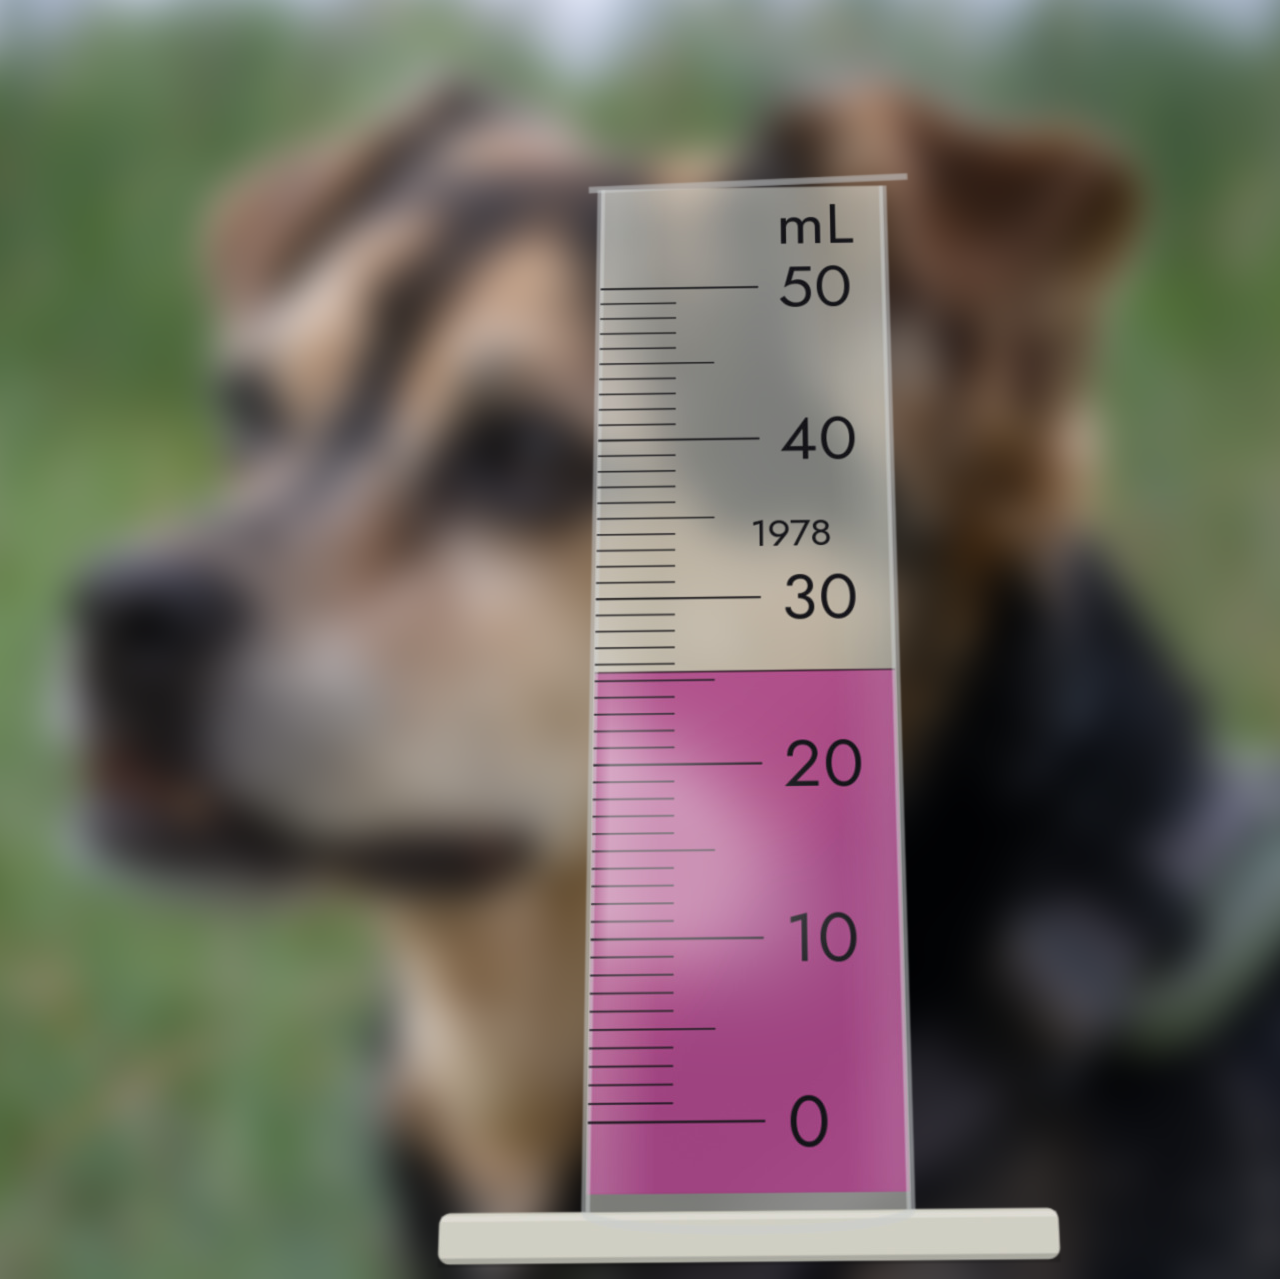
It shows 25.5 (mL)
